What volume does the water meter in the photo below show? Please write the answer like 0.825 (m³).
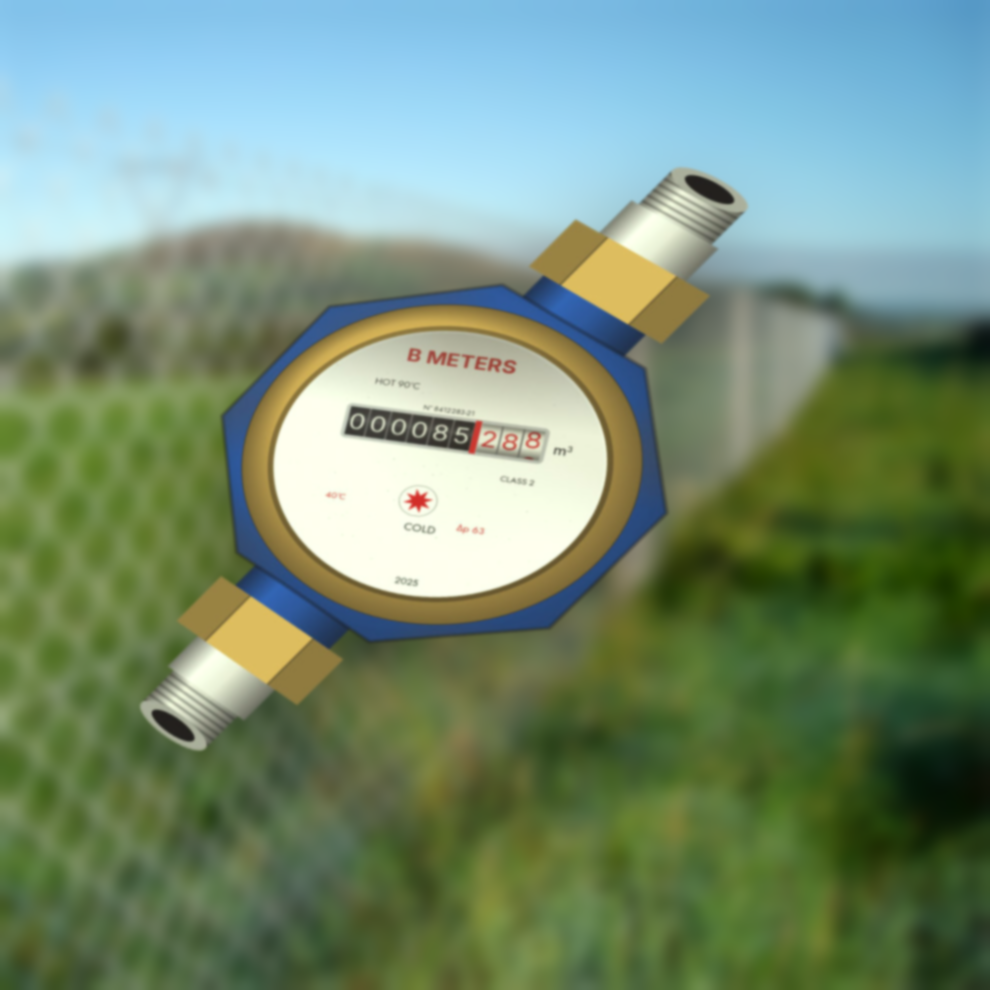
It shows 85.288 (m³)
